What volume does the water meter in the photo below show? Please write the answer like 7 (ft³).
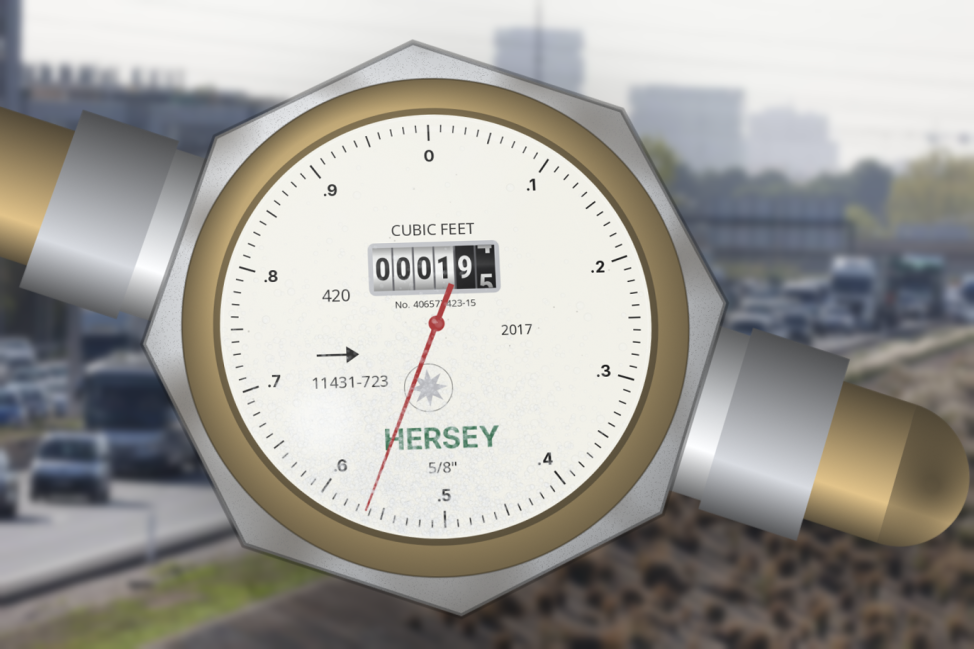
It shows 194.56 (ft³)
